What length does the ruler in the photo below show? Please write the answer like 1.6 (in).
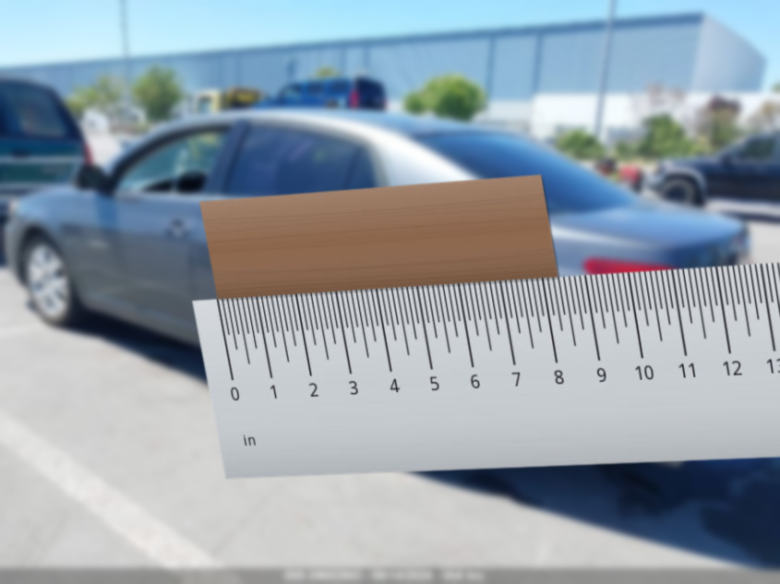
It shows 8.375 (in)
